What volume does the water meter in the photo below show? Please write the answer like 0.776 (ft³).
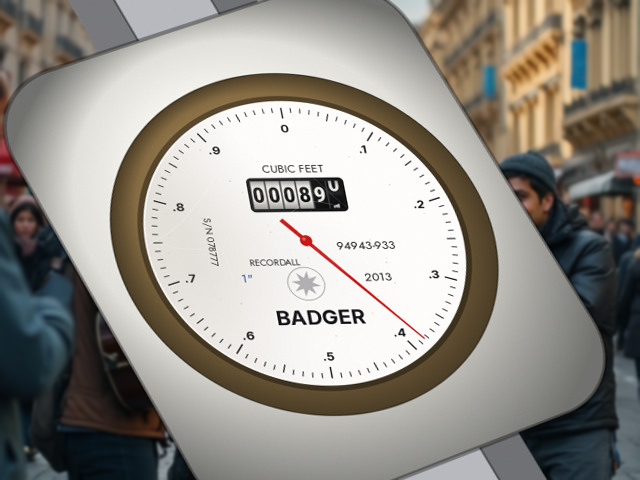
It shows 890.38 (ft³)
